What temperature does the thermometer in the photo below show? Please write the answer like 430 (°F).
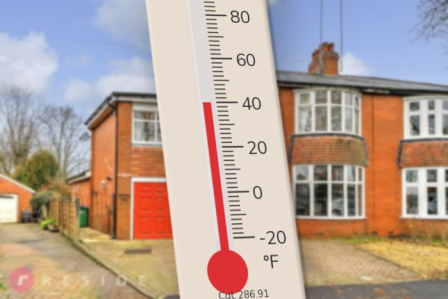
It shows 40 (°F)
